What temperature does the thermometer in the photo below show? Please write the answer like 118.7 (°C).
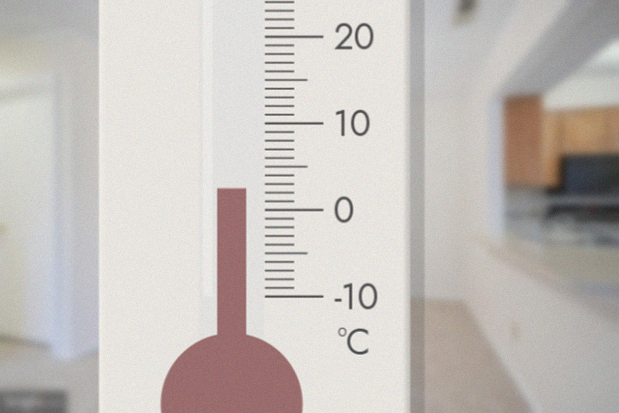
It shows 2.5 (°C)
